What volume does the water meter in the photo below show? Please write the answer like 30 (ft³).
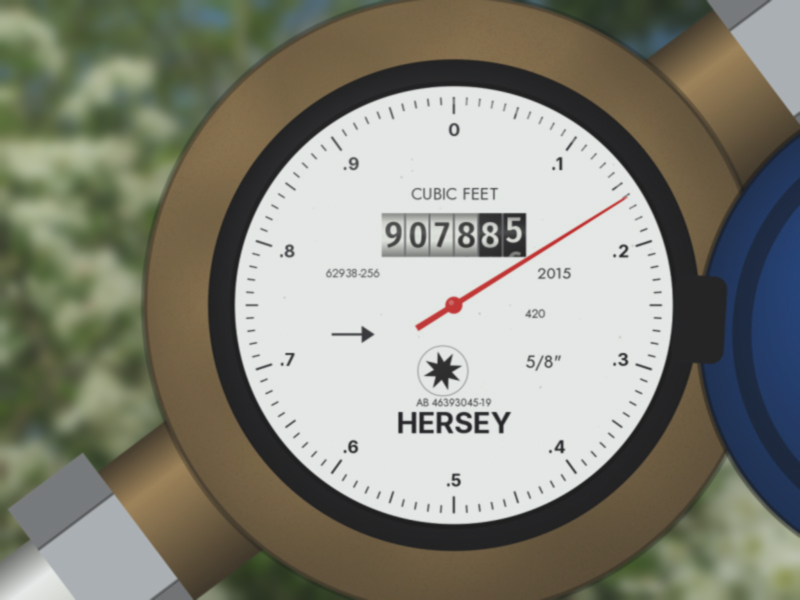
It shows 907885.16 (ft³)
